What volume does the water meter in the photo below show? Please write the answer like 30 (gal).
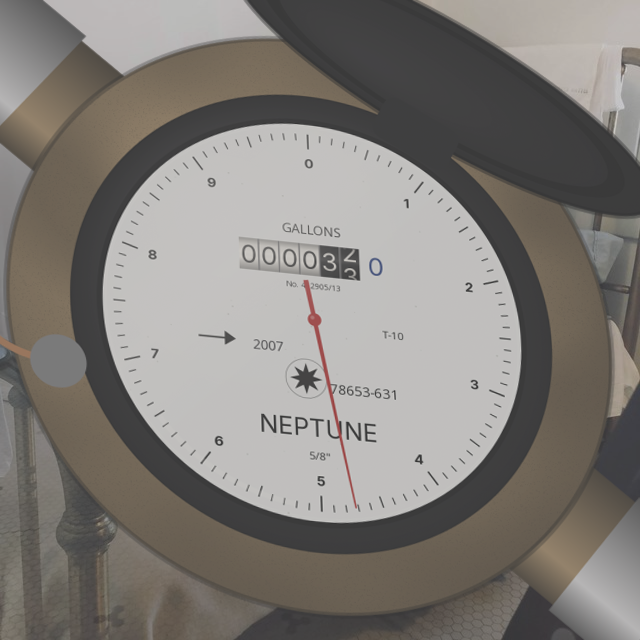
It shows 324.7 (gal)
